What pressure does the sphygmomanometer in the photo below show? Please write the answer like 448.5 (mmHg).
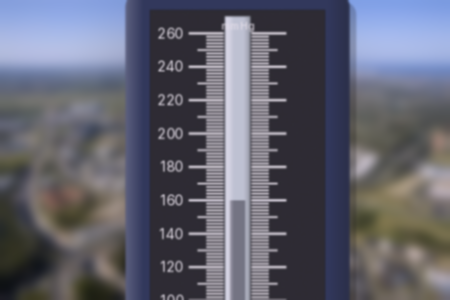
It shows 160 (mmHg)
